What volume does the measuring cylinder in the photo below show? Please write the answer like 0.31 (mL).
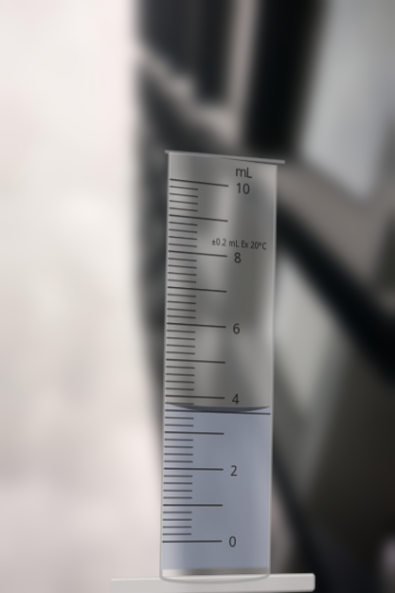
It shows 3.6 (mL)
